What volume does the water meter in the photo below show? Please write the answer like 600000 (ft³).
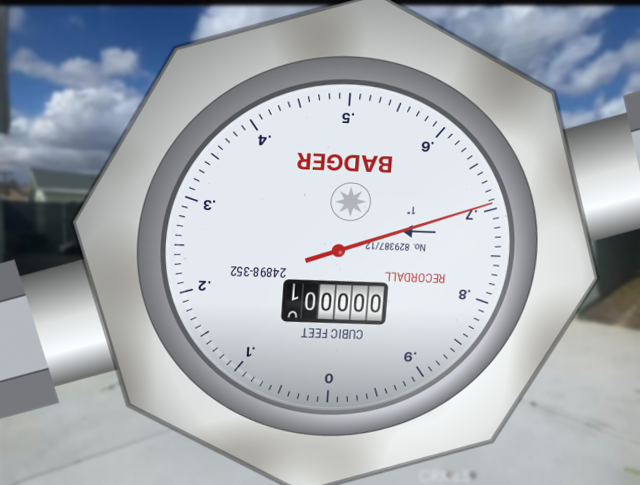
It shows 0.69 (ft³)
